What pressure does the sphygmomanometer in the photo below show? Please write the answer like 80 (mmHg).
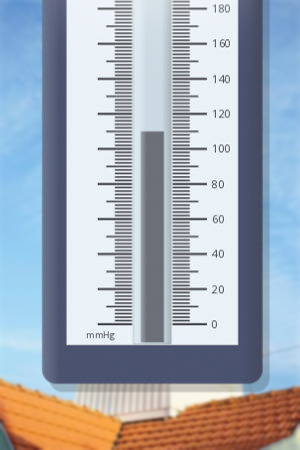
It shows 110 (mmHg)
